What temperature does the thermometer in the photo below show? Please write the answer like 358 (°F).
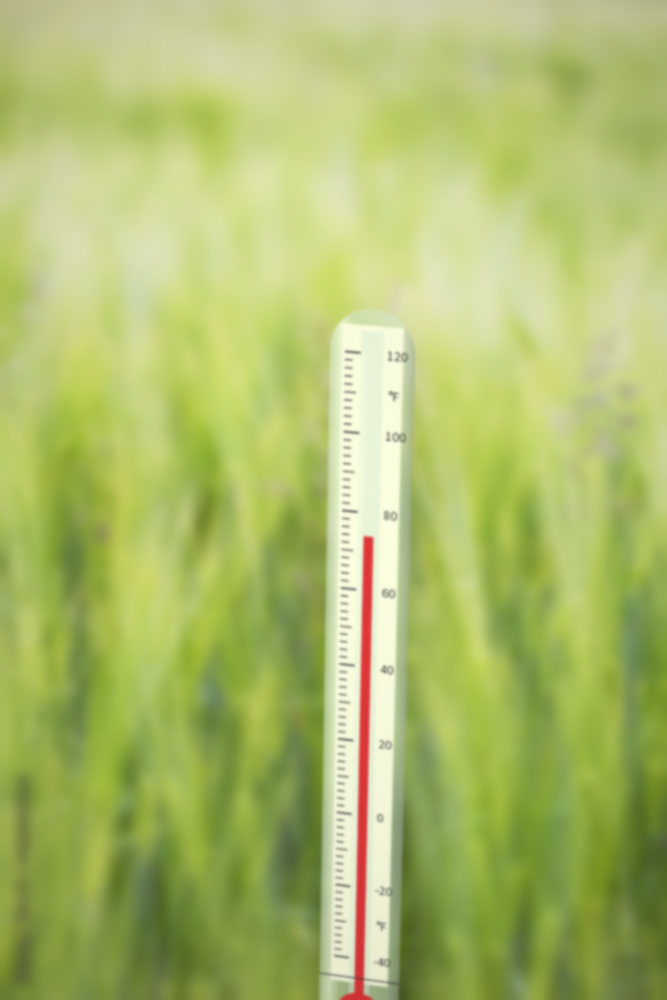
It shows 74 (°F)
